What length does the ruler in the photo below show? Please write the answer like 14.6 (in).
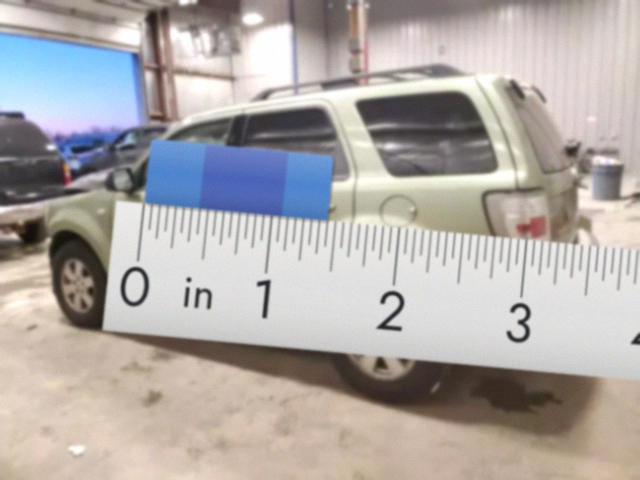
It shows 1.4375 (in)
